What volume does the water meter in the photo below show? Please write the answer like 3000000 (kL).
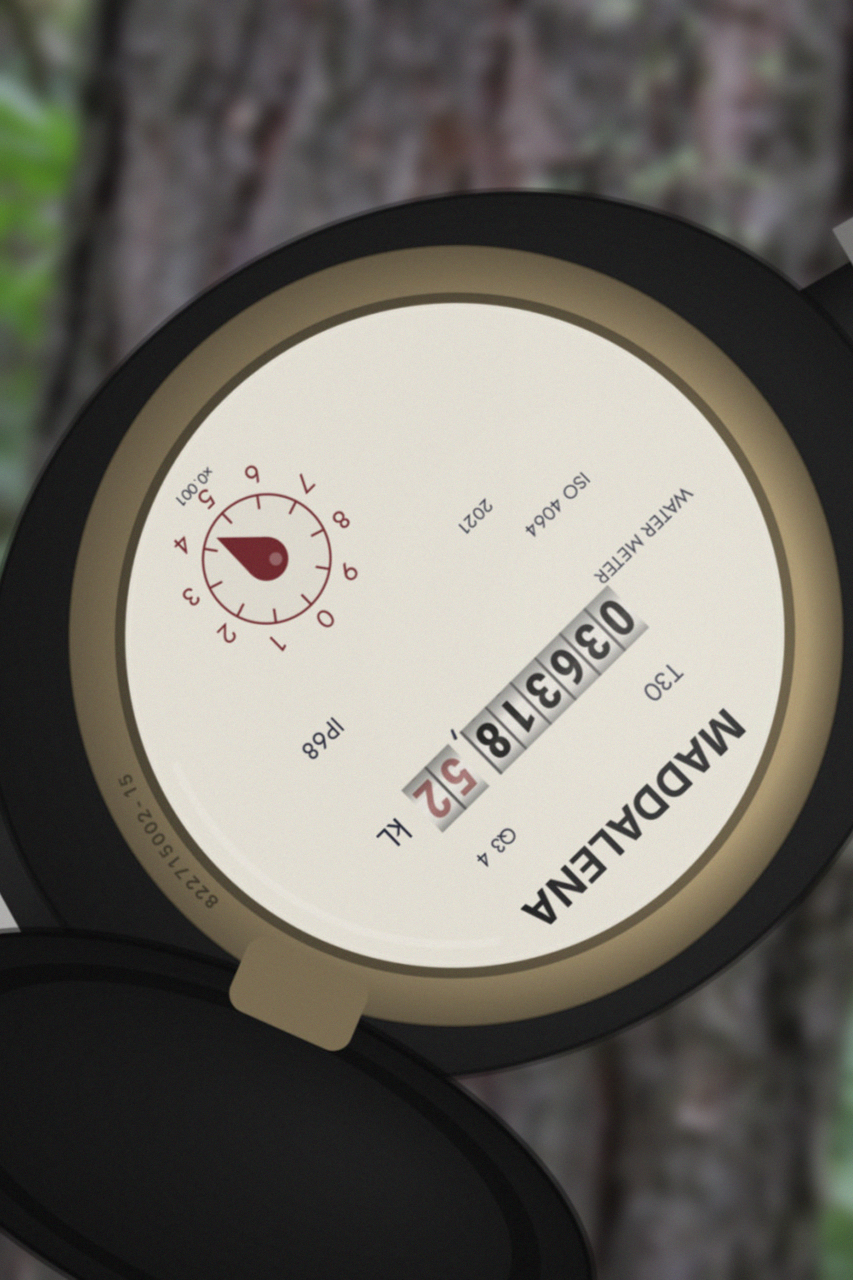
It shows 36318.524 (kL)
